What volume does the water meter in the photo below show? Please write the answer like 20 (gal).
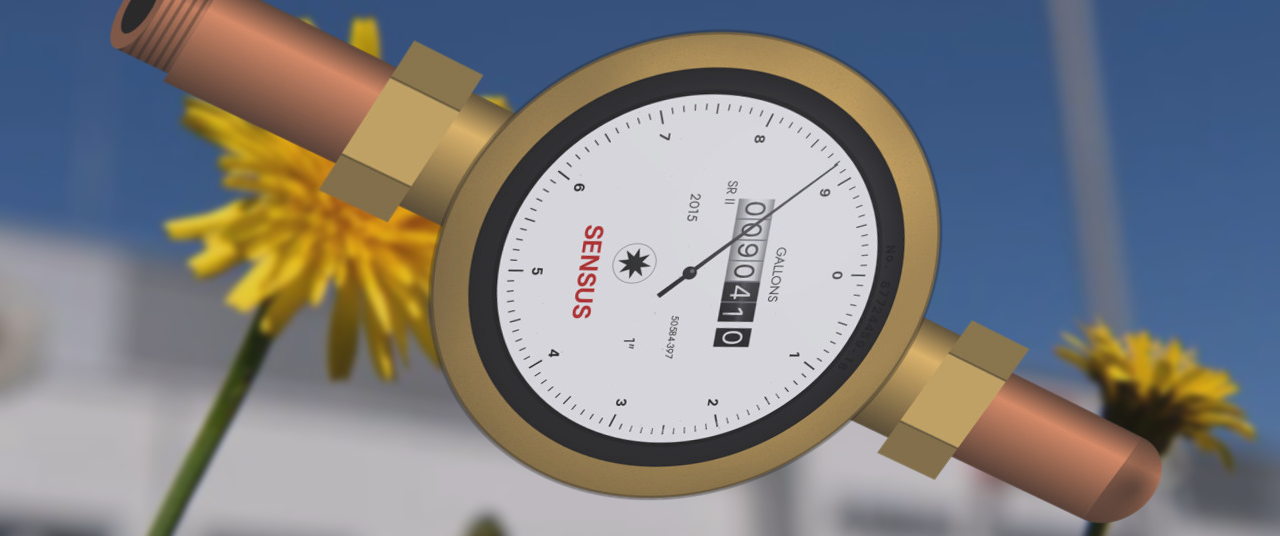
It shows 90408.8 (gal)
